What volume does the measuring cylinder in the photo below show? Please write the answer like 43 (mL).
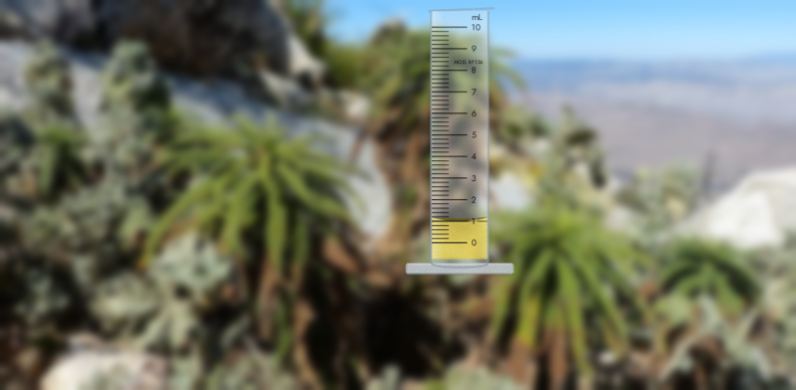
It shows 1 (mL)
